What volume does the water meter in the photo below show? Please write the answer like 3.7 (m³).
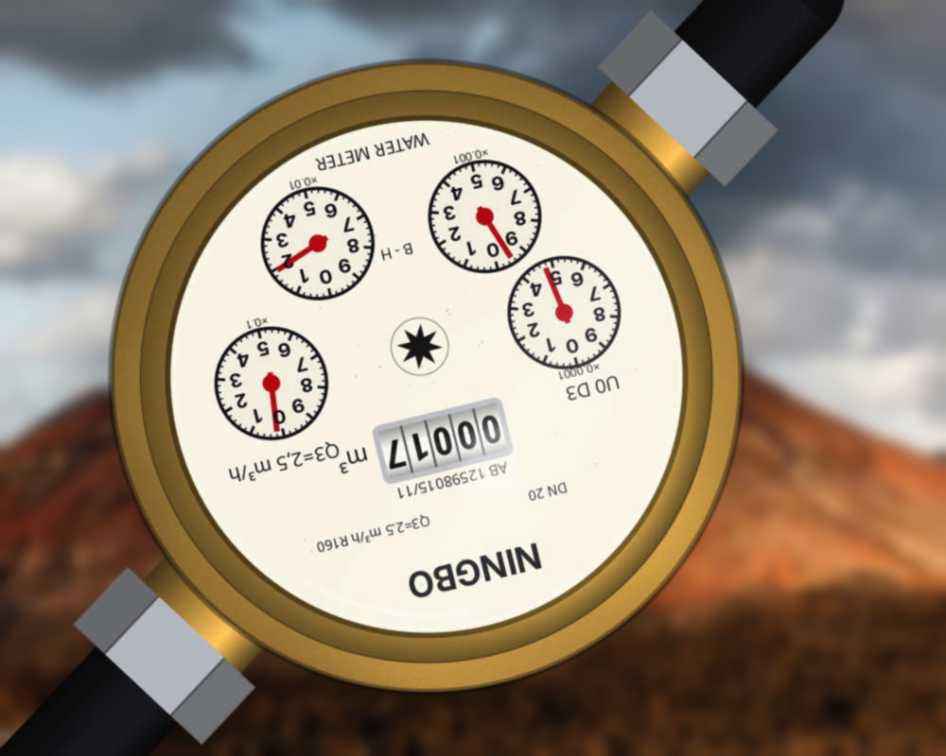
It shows 17.0194 (m³)
